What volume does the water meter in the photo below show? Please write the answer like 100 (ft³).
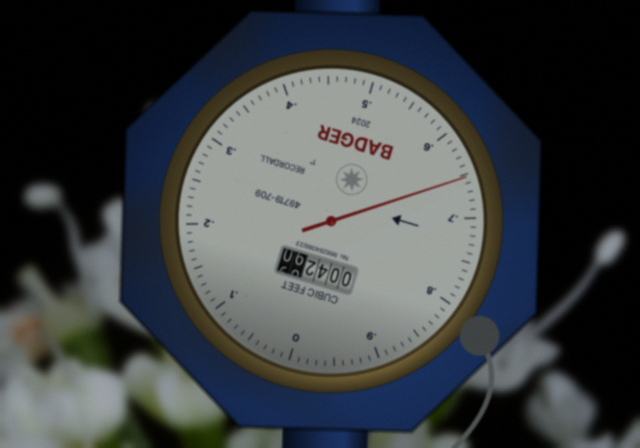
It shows 4289.65 (ft³)
